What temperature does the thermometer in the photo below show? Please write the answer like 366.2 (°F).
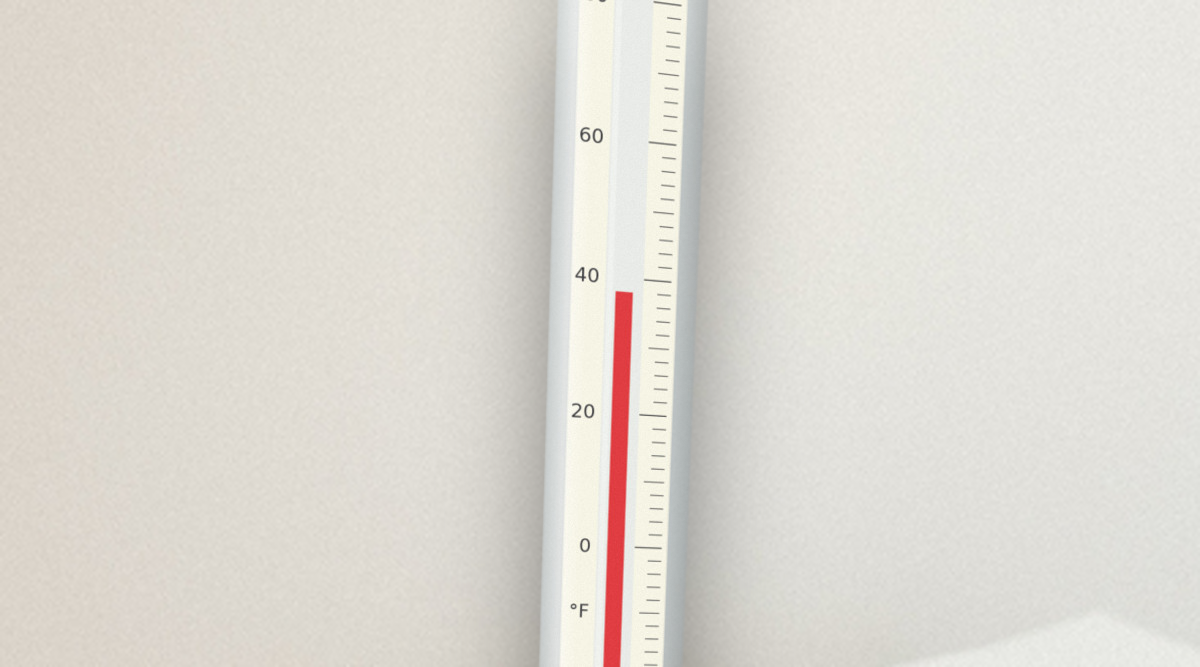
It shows 38 (°F)
